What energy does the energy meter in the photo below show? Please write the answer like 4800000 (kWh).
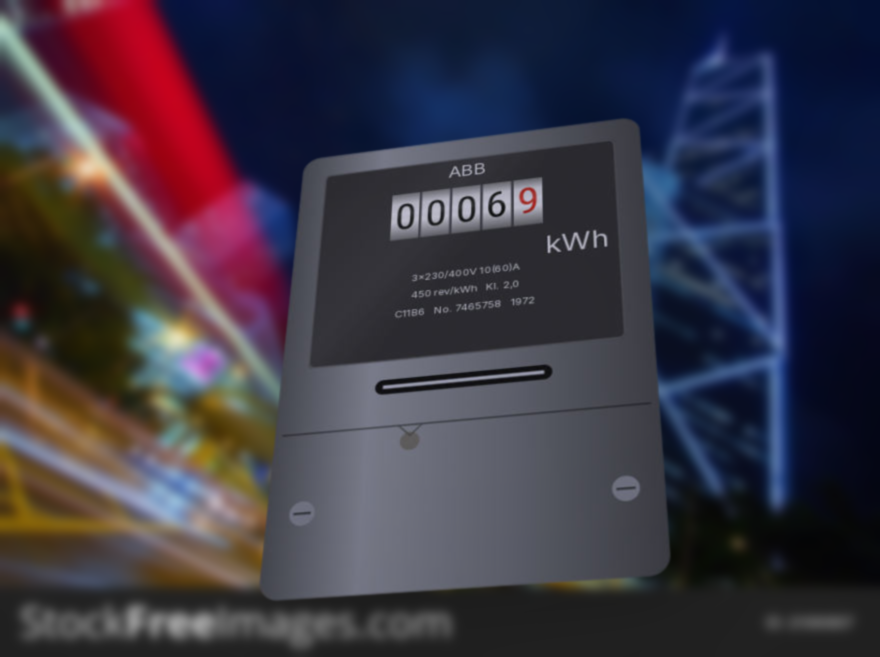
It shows 6.9 (kWh)
